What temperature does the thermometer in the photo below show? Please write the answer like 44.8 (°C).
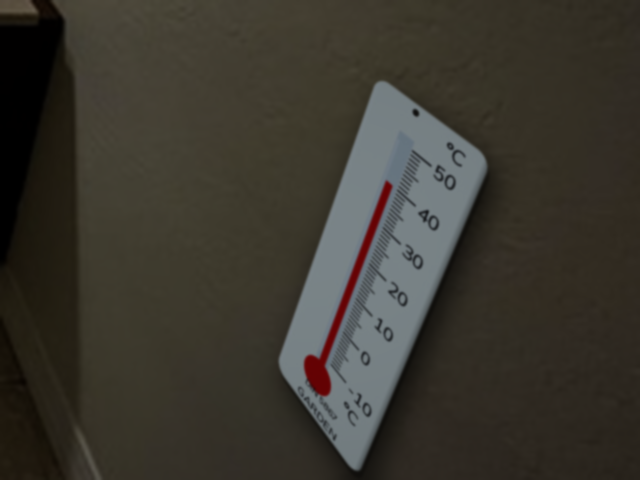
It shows 40 (°C)
